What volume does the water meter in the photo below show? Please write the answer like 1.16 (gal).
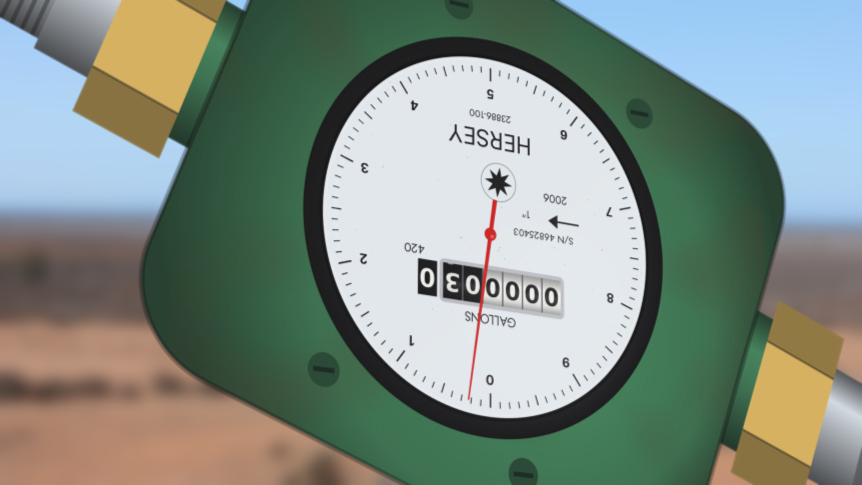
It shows 30.2 (gal)
